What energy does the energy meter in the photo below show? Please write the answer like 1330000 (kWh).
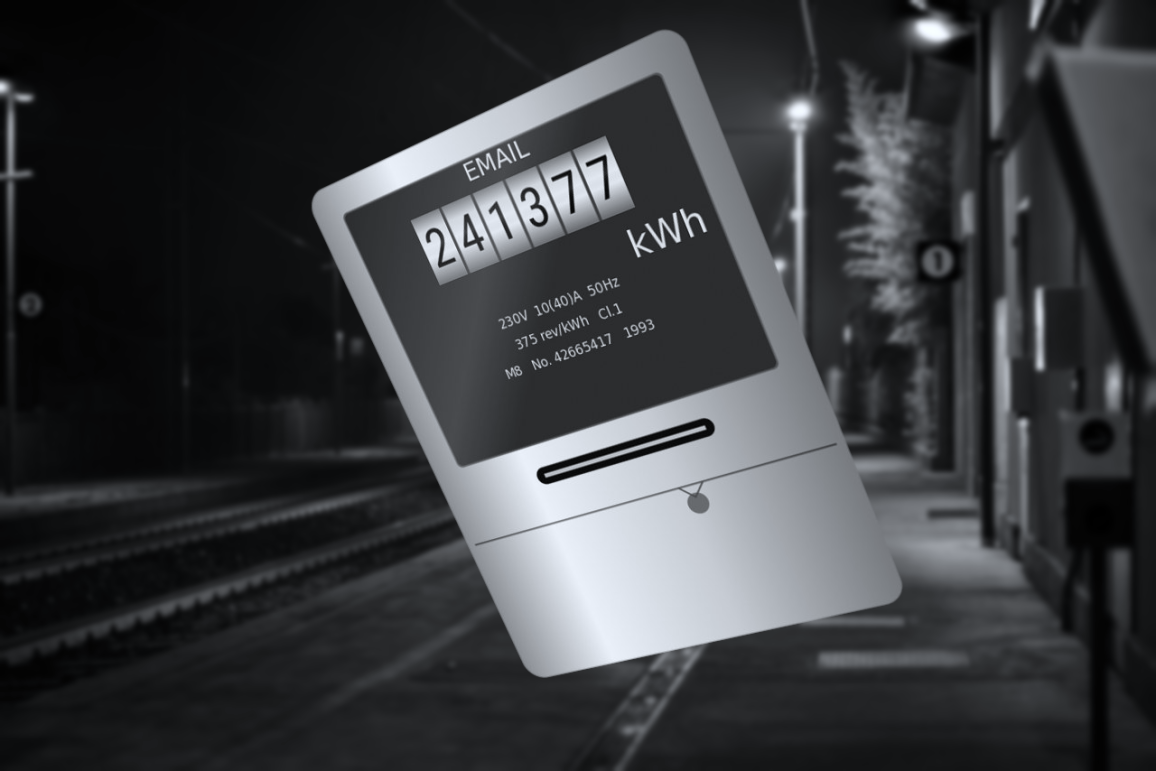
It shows 241377 (kWh)
